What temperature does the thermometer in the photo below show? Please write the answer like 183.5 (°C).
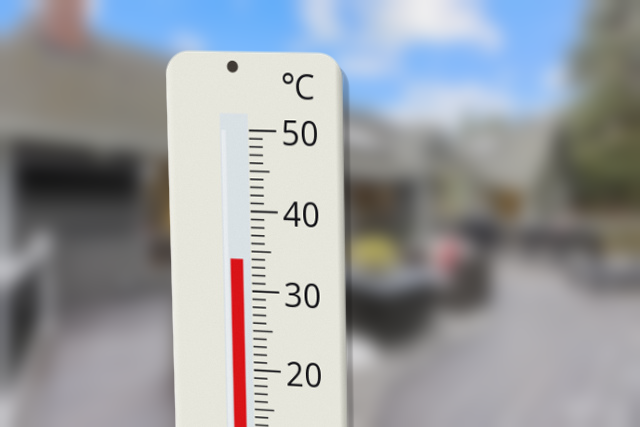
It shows 34 (°C)
